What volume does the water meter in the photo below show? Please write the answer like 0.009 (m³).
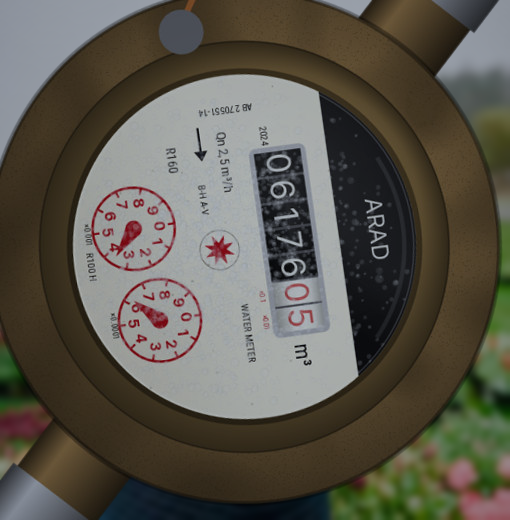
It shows 6176.0536 (m³)
